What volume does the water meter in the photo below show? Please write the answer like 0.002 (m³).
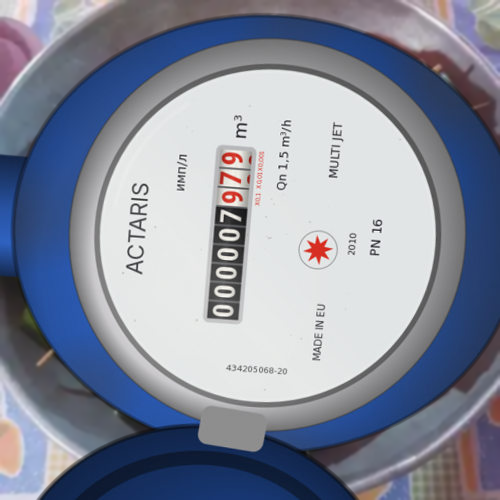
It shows 7.979 (m³)
